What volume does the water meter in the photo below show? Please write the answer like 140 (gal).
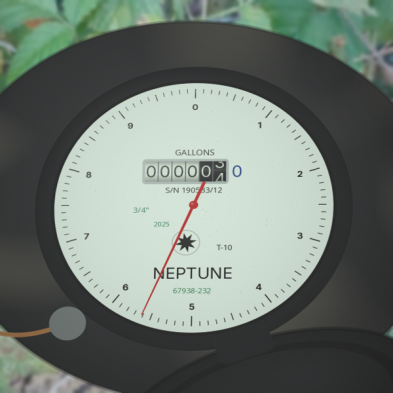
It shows 35.6 (gal)
